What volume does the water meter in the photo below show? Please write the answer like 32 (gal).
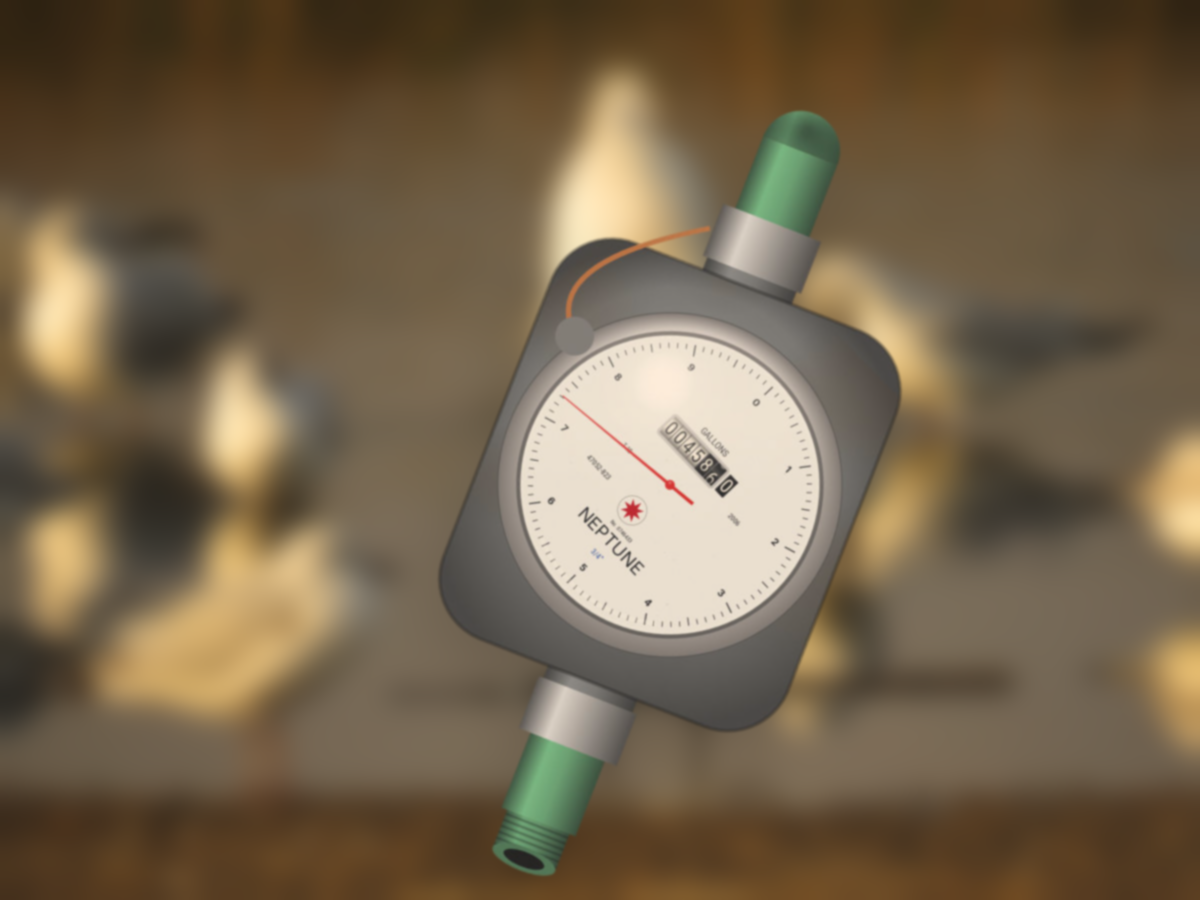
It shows 45857.3 (gal)
